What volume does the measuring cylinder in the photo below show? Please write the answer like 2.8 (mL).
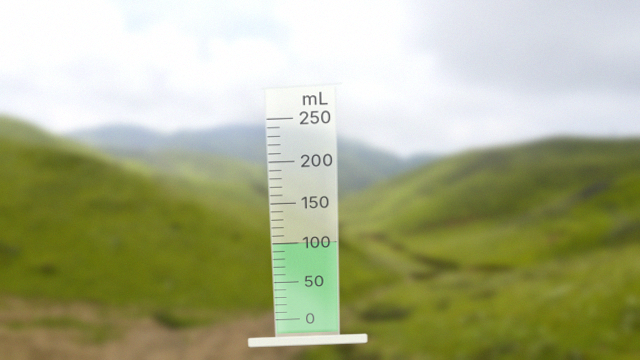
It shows 100 (mL)
